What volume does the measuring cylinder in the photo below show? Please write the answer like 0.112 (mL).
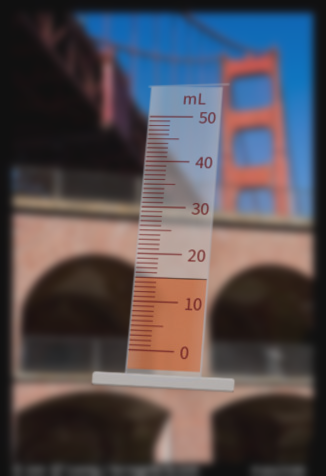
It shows 15 (mL)
